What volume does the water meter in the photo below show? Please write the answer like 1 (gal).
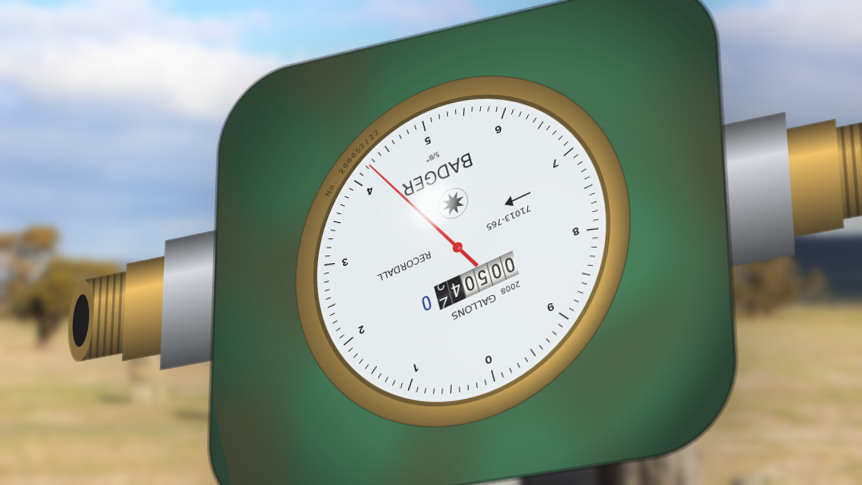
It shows 50424.2 (gal)
